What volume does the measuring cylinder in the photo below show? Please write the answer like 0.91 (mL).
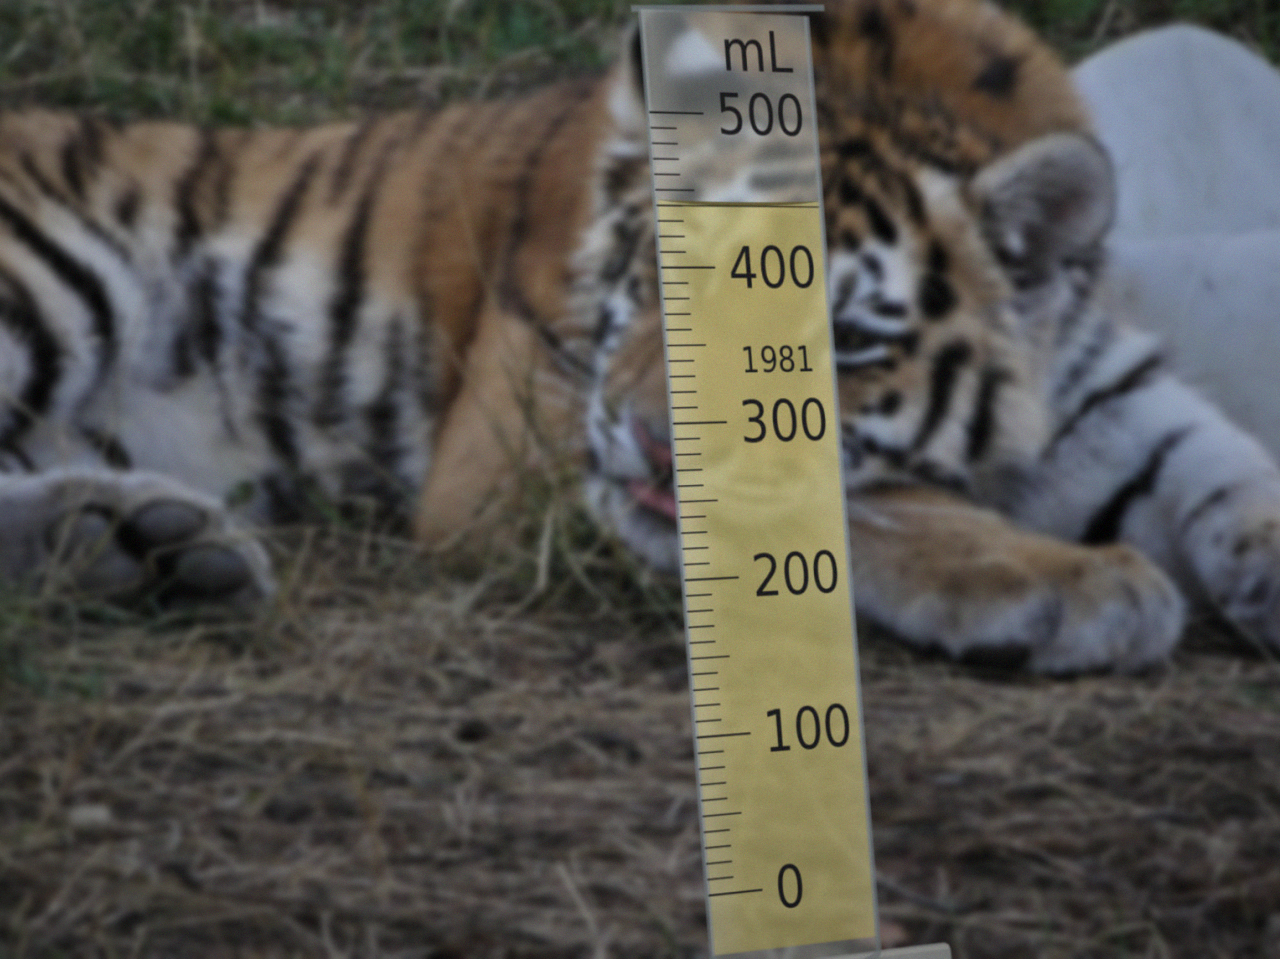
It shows 440 (mL)
